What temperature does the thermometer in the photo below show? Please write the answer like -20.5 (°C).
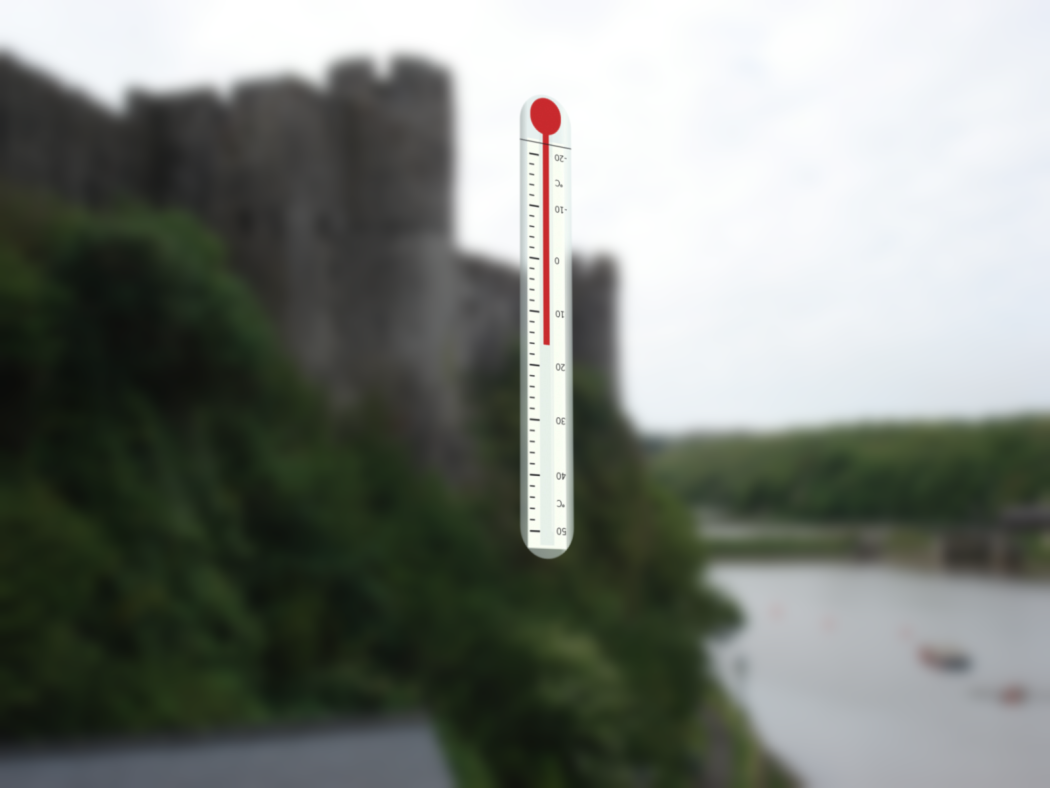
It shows 16 (°C)
